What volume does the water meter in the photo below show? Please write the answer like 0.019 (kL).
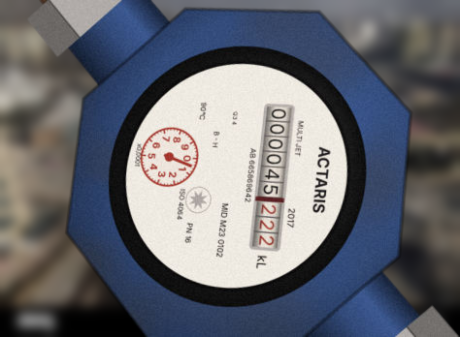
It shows 45.2220 (kL)
